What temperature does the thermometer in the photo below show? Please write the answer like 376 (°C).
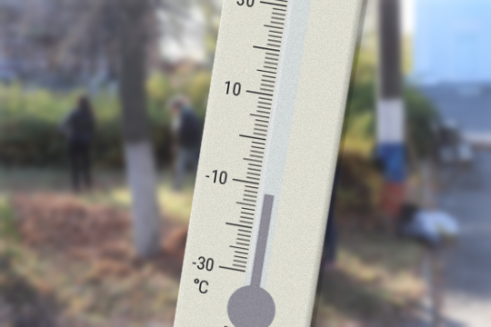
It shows -12 (°C)
